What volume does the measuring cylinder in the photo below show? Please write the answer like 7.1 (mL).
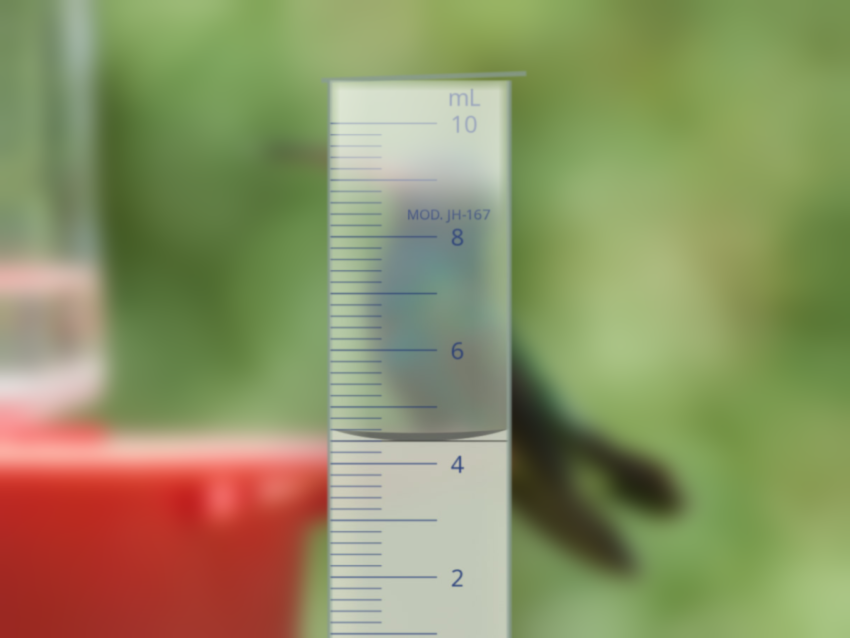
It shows 4.4 (mL)
